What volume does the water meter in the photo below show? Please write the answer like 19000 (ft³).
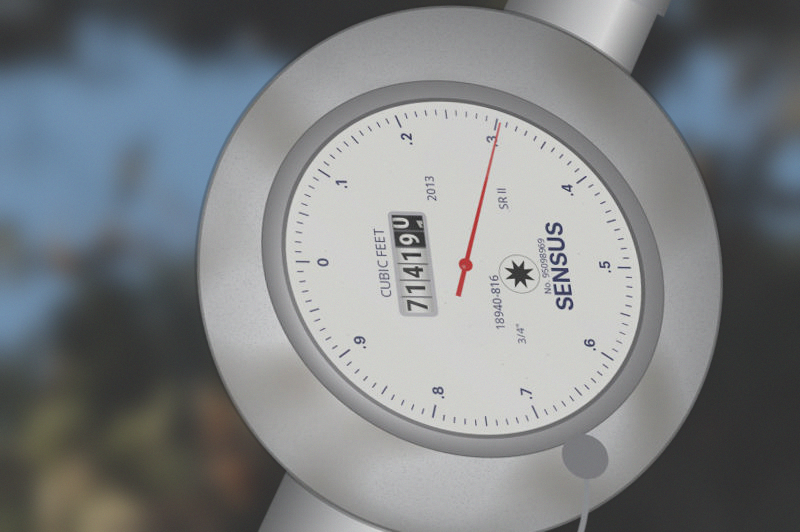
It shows 714190.30 (ft³)
